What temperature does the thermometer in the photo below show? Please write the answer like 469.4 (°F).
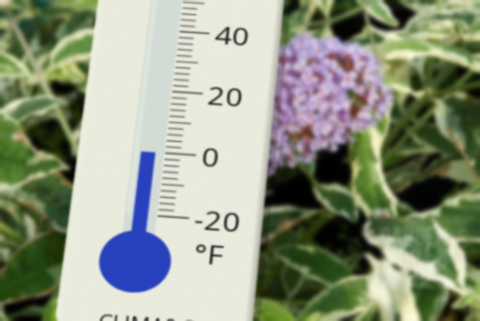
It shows 0 (°F)
